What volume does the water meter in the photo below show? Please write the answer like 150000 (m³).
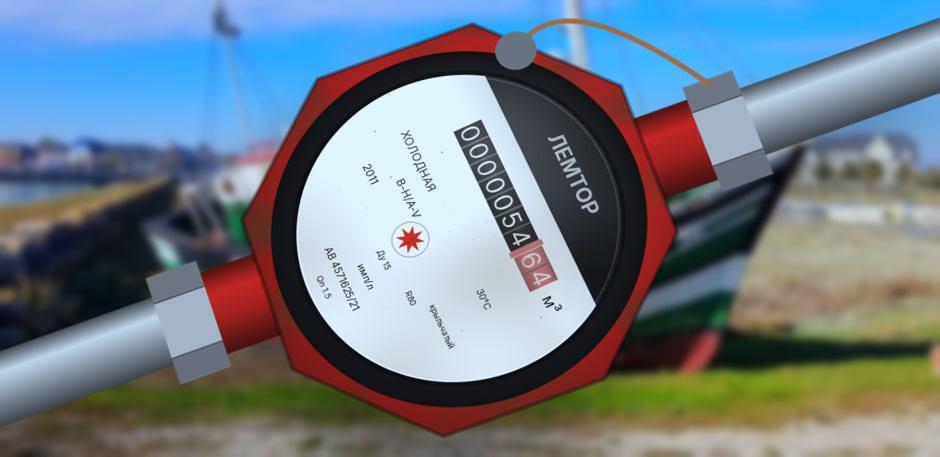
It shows 54.64 (m³)
